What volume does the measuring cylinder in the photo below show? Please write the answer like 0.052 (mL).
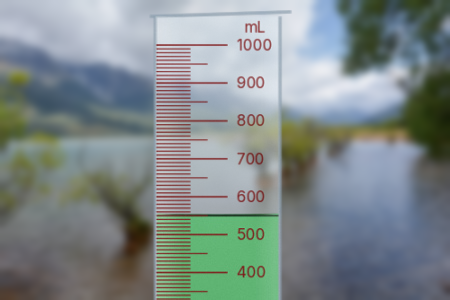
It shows 550 (mL)
